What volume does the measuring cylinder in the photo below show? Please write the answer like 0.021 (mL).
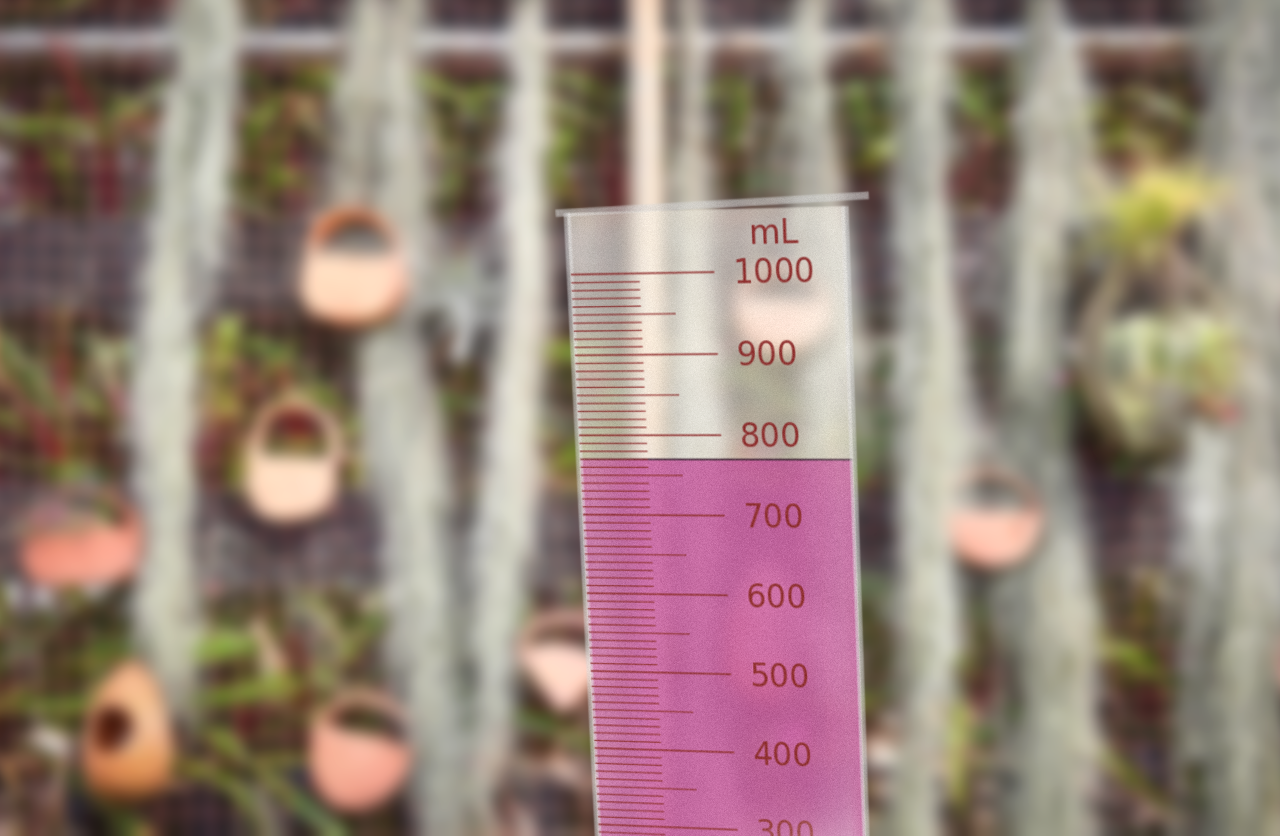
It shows 770 (mL)
